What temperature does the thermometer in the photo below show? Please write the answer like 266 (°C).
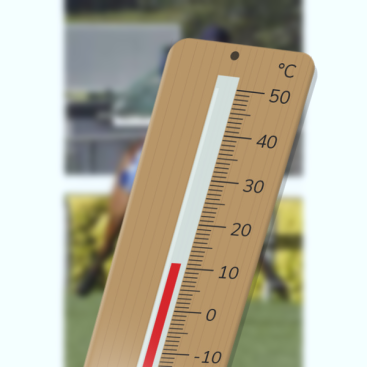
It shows 11 (°C)
